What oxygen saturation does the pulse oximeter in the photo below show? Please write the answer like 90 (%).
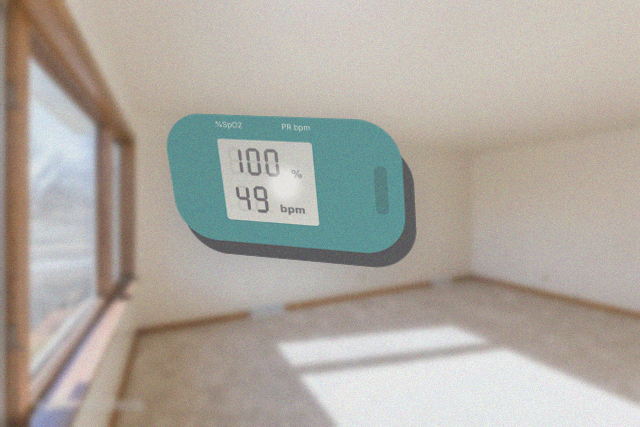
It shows 100 (%)
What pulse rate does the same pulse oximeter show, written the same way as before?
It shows 49 (bpm)
